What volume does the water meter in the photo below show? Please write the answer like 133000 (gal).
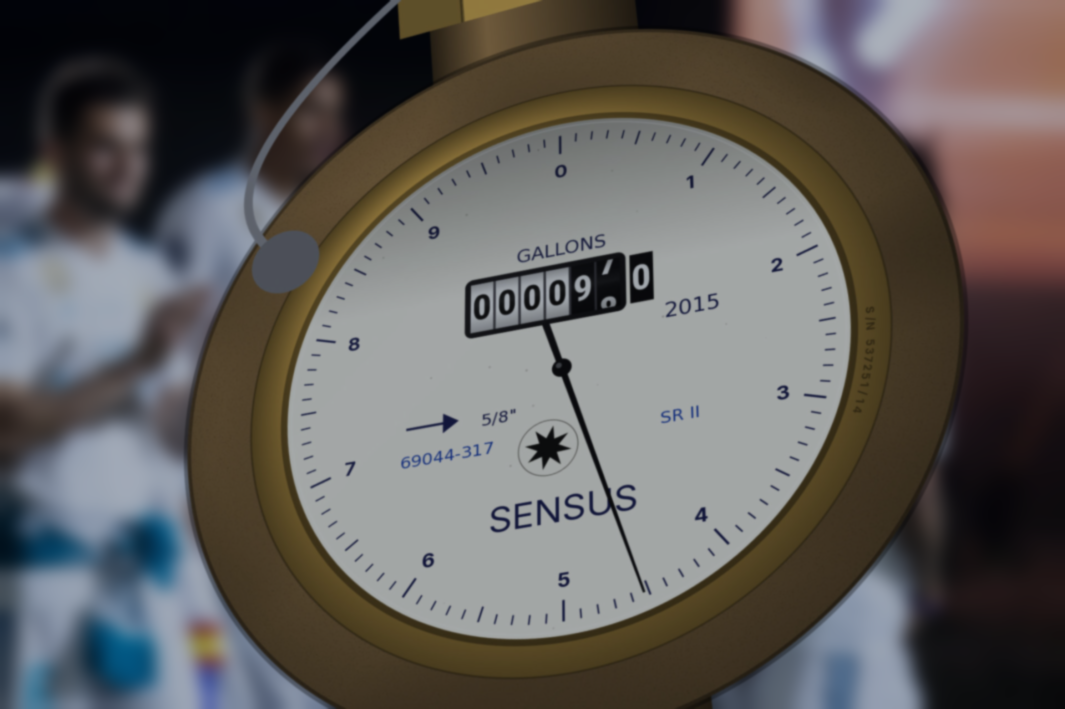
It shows 974.5 (gal)
